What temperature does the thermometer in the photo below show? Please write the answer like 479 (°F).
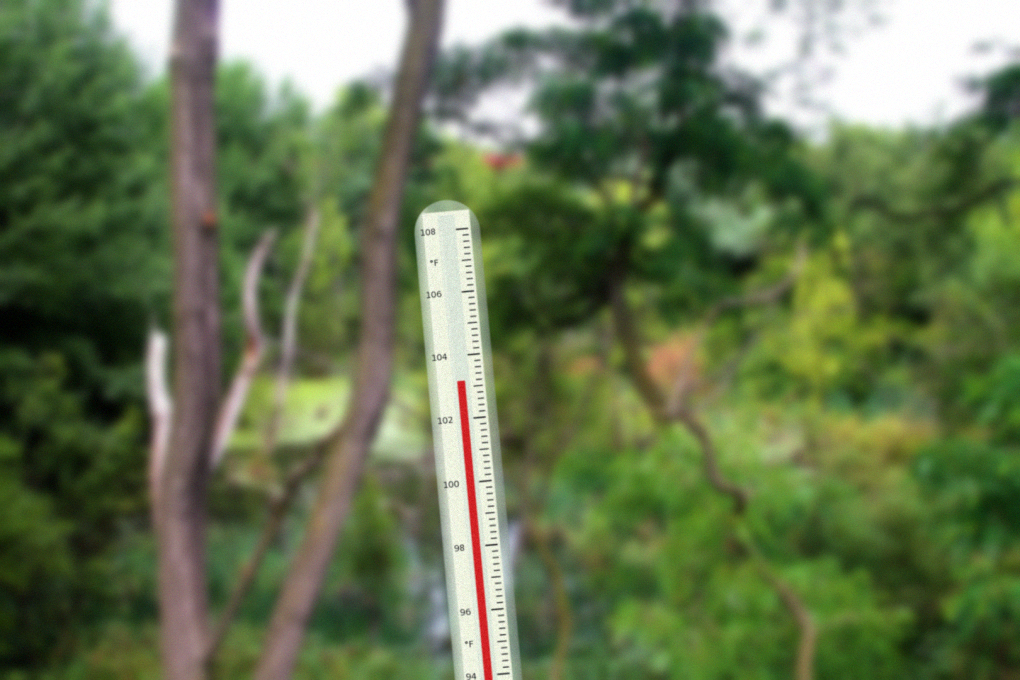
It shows 103.2 (°F)
